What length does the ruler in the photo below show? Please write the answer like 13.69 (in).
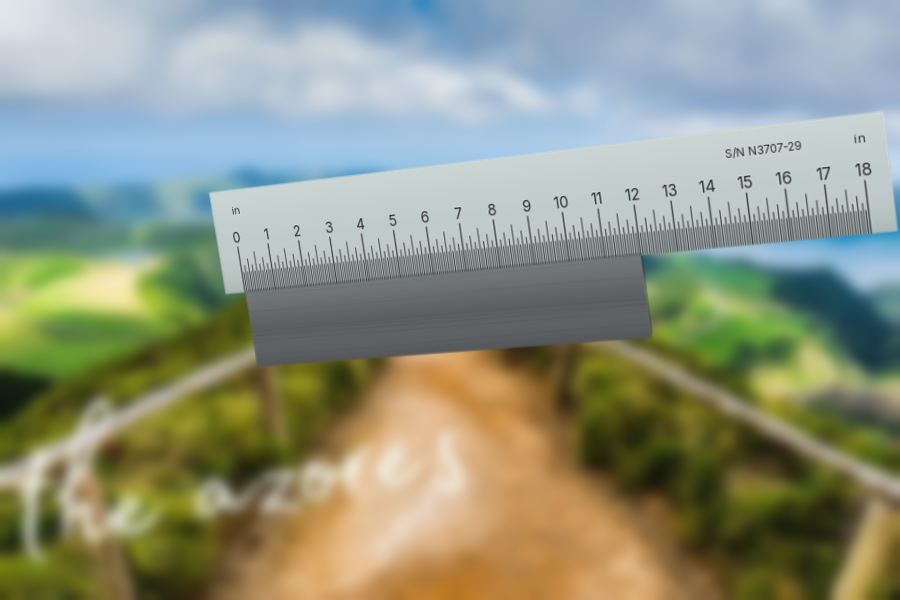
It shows 12 (in)
